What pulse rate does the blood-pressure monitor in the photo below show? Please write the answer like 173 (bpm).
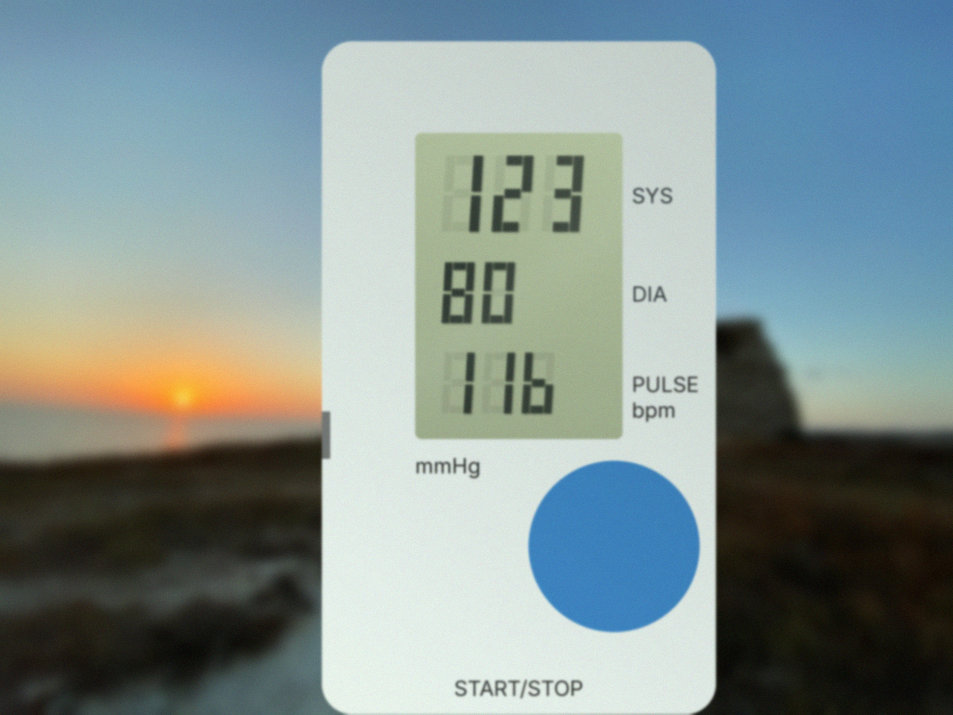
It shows 116 (bpm)
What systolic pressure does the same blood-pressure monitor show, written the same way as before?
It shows 123 (mmHg)
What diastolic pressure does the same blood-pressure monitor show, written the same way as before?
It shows 80 (mmHg)
